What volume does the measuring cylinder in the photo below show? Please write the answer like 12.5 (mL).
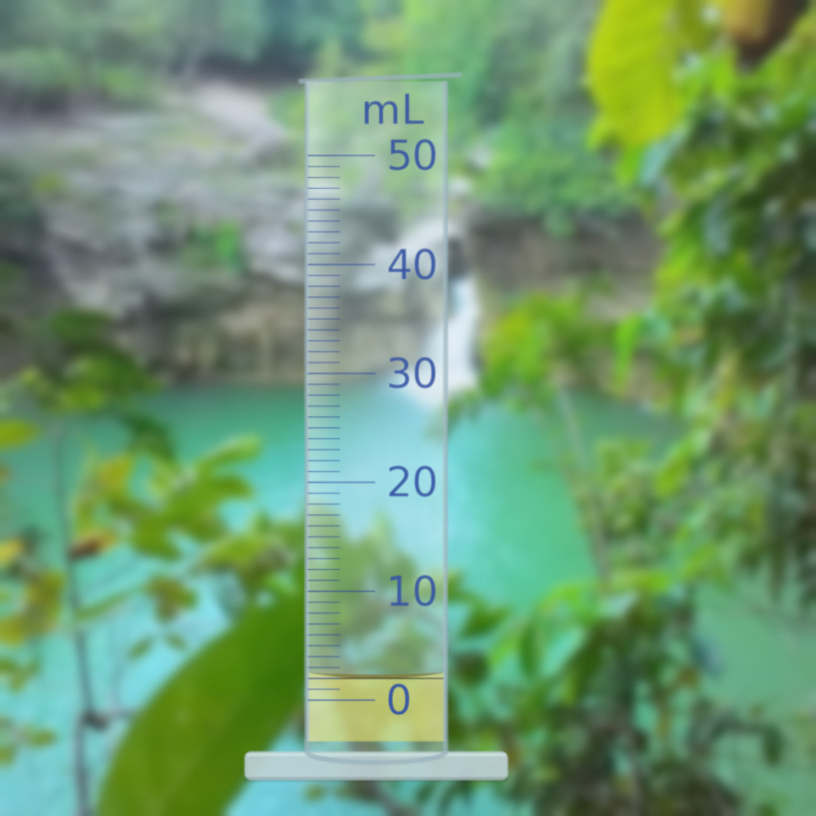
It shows 2 (mL)
